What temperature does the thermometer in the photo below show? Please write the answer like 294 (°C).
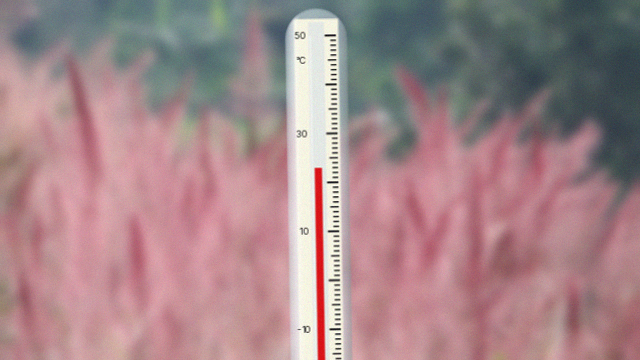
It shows 23 (°C)
